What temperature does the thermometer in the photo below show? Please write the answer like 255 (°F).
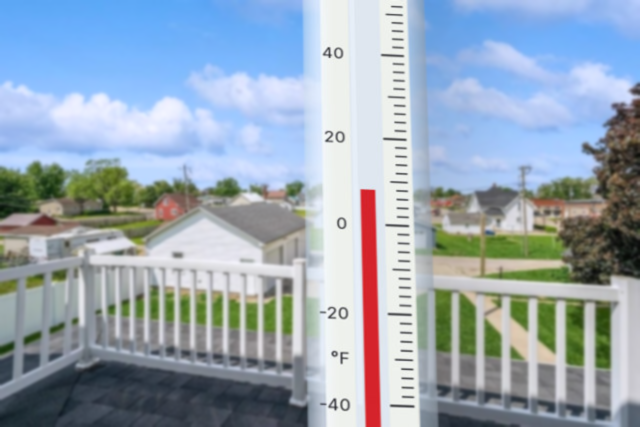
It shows 8 (°F)
